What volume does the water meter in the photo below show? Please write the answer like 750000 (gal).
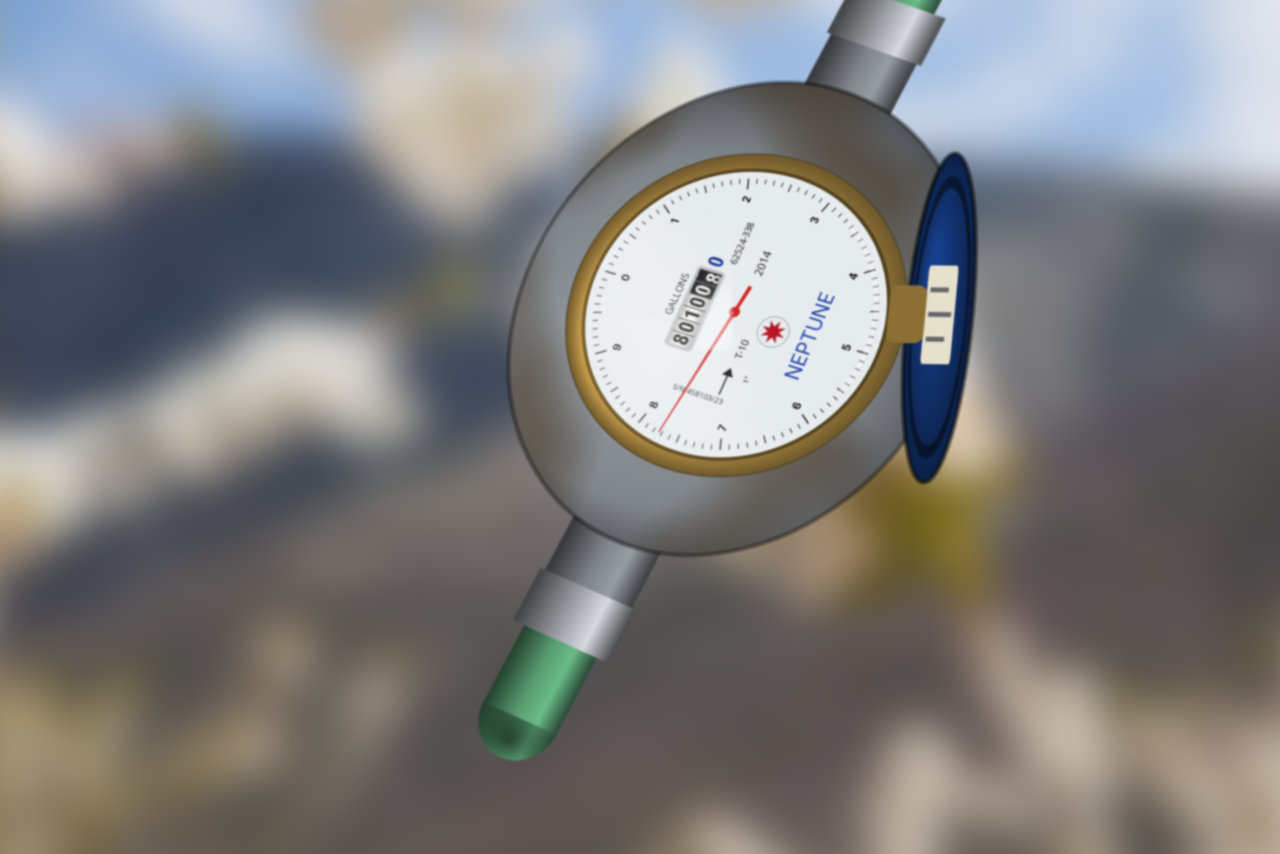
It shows 8010077.7 (gal)
